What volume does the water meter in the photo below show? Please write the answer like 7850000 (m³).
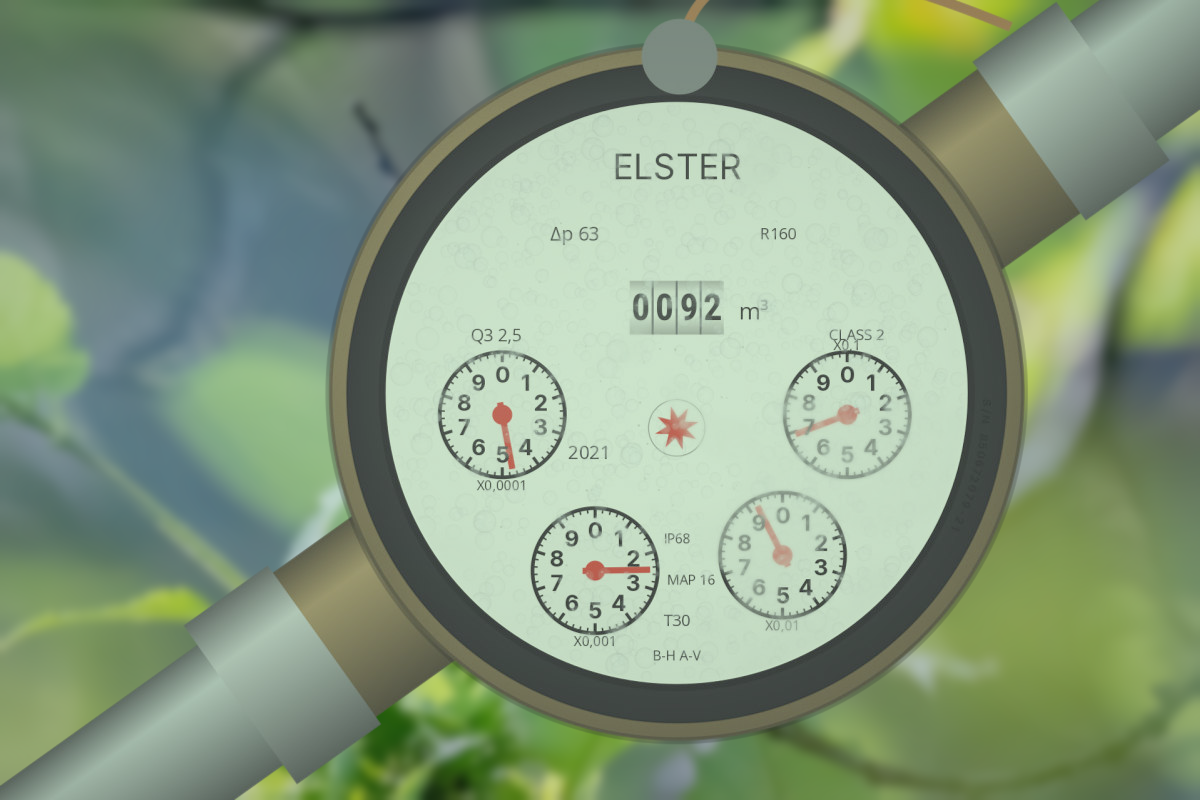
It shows 92.6924 (m³)
